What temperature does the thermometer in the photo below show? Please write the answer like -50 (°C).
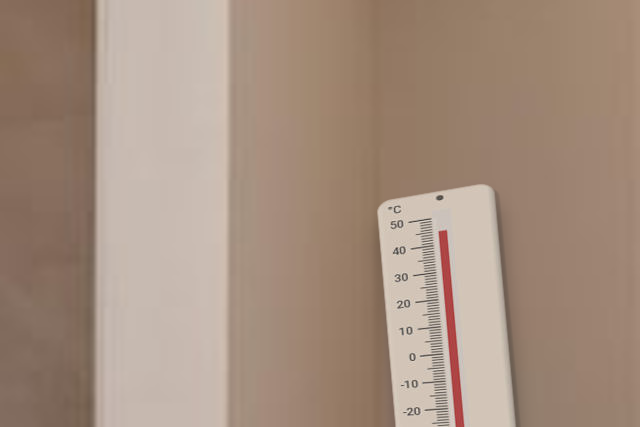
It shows 45 (°C)
